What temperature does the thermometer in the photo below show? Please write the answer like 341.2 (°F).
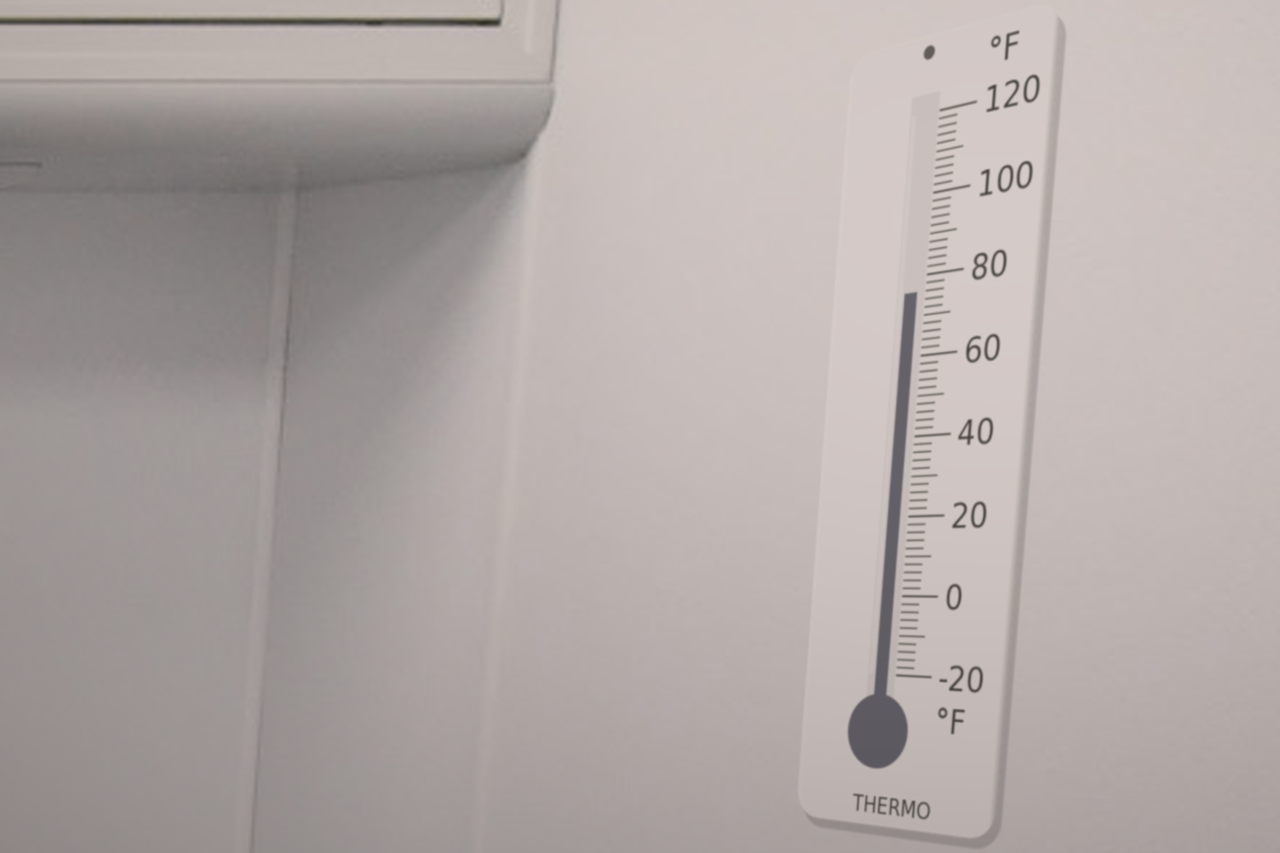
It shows 76 (°F)
